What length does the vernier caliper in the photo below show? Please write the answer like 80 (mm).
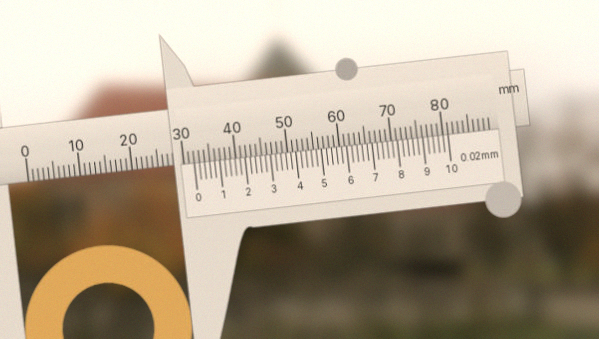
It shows 32.0 (mm)
